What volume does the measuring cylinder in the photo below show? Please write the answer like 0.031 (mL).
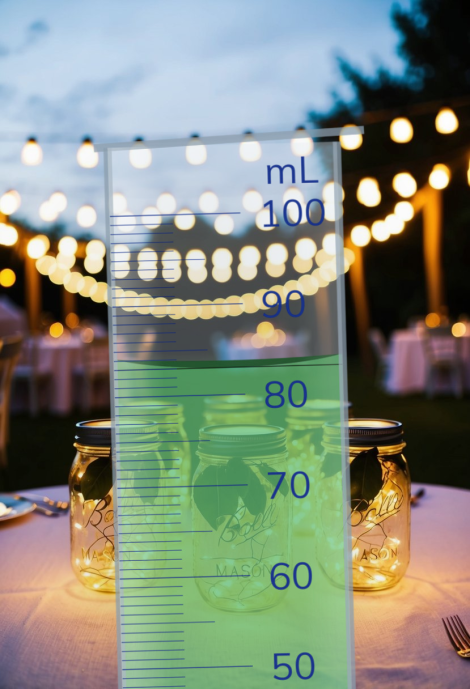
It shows 83 (mL)
